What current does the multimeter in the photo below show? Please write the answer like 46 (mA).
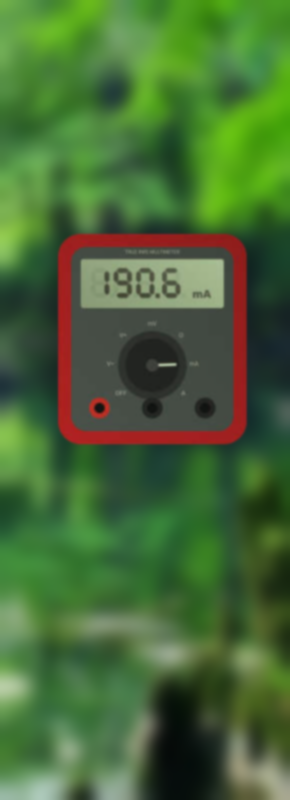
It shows 190.6 (mA)
